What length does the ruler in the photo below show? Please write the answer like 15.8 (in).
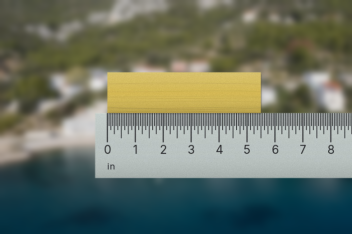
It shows 5.5 (in)
